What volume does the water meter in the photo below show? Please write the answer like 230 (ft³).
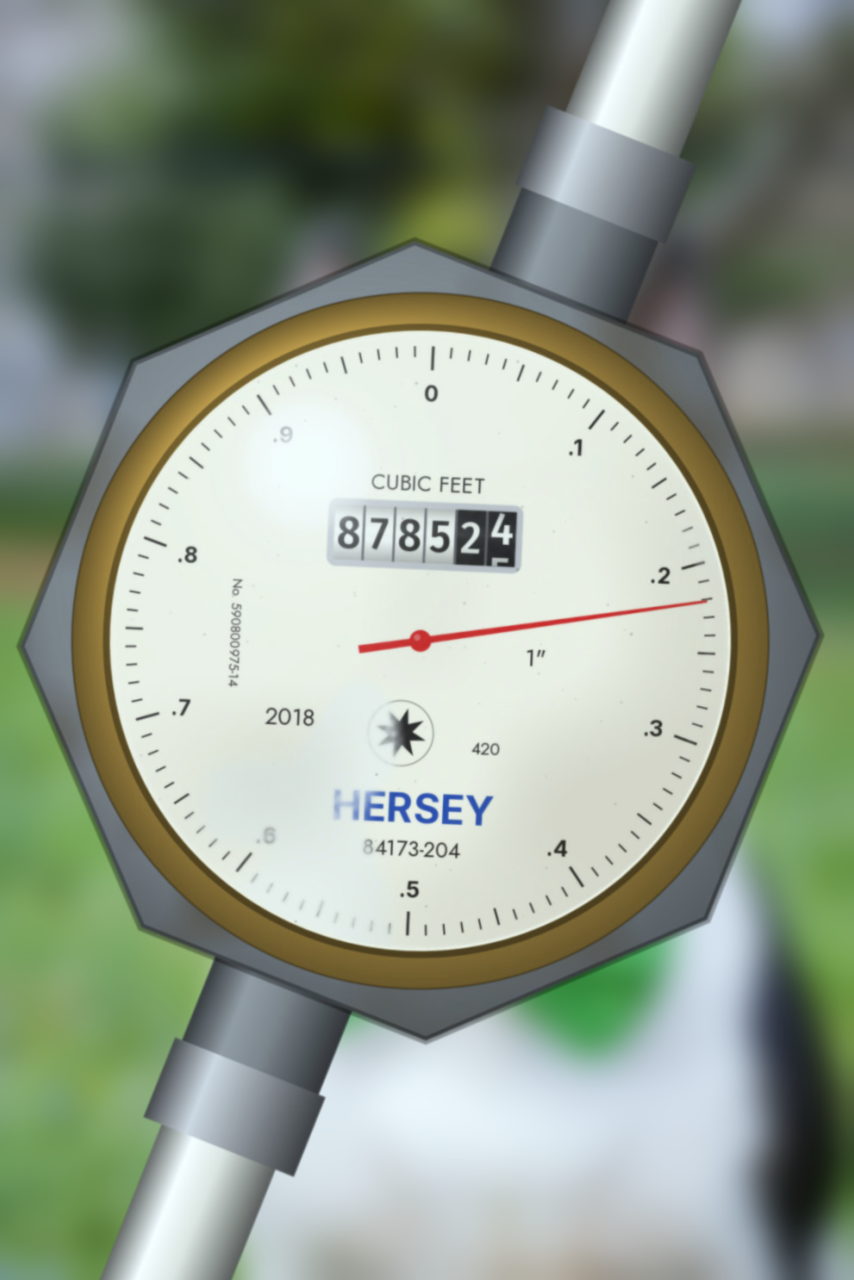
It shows 878524.22 (ft³)
